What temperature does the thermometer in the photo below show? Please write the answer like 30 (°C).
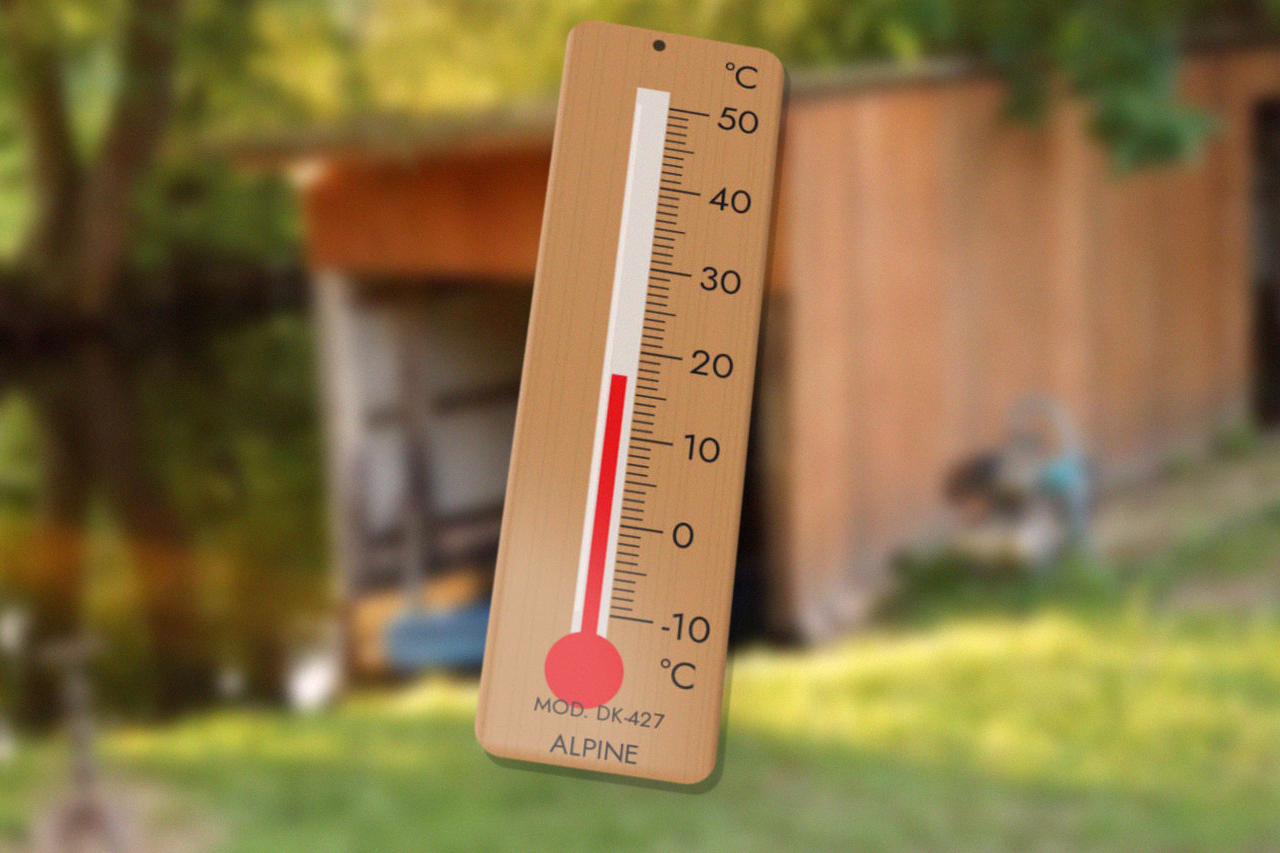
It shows 17 (°C)
